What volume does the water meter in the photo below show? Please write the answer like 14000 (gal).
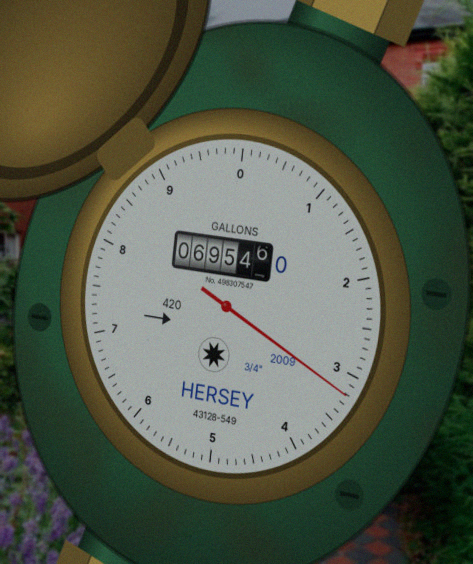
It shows 695463.2 (gal)
